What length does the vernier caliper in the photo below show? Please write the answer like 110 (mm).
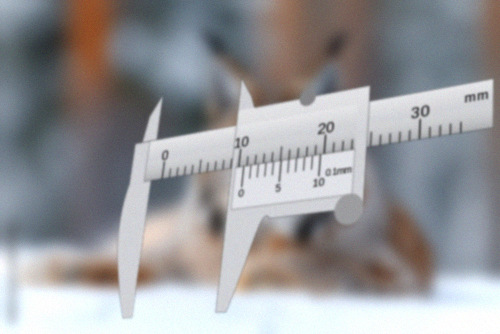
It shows 10.6 (mm)
